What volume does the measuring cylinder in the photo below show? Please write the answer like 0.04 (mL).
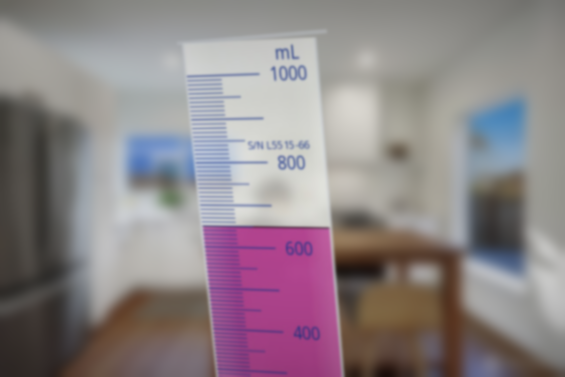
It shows 650 (mL)
